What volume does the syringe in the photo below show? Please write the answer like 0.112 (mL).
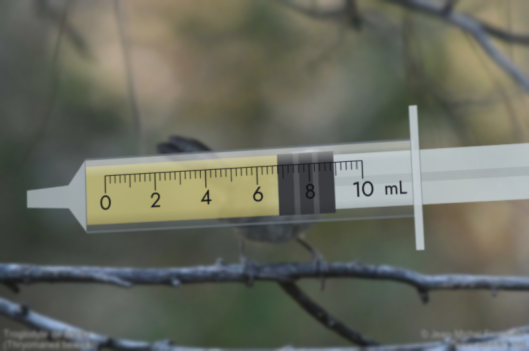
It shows 6.8 (mL)
